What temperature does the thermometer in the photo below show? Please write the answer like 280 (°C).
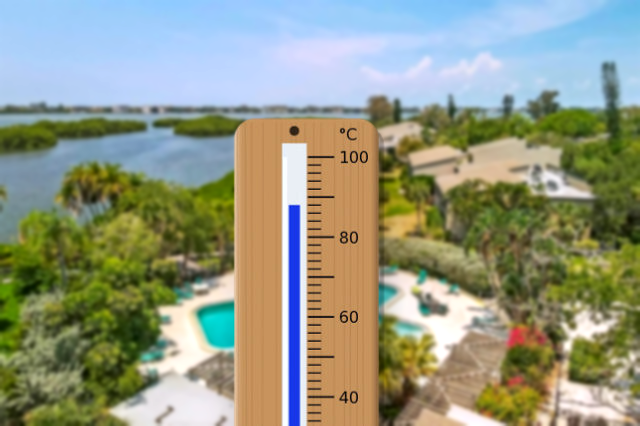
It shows 88 (°C)
